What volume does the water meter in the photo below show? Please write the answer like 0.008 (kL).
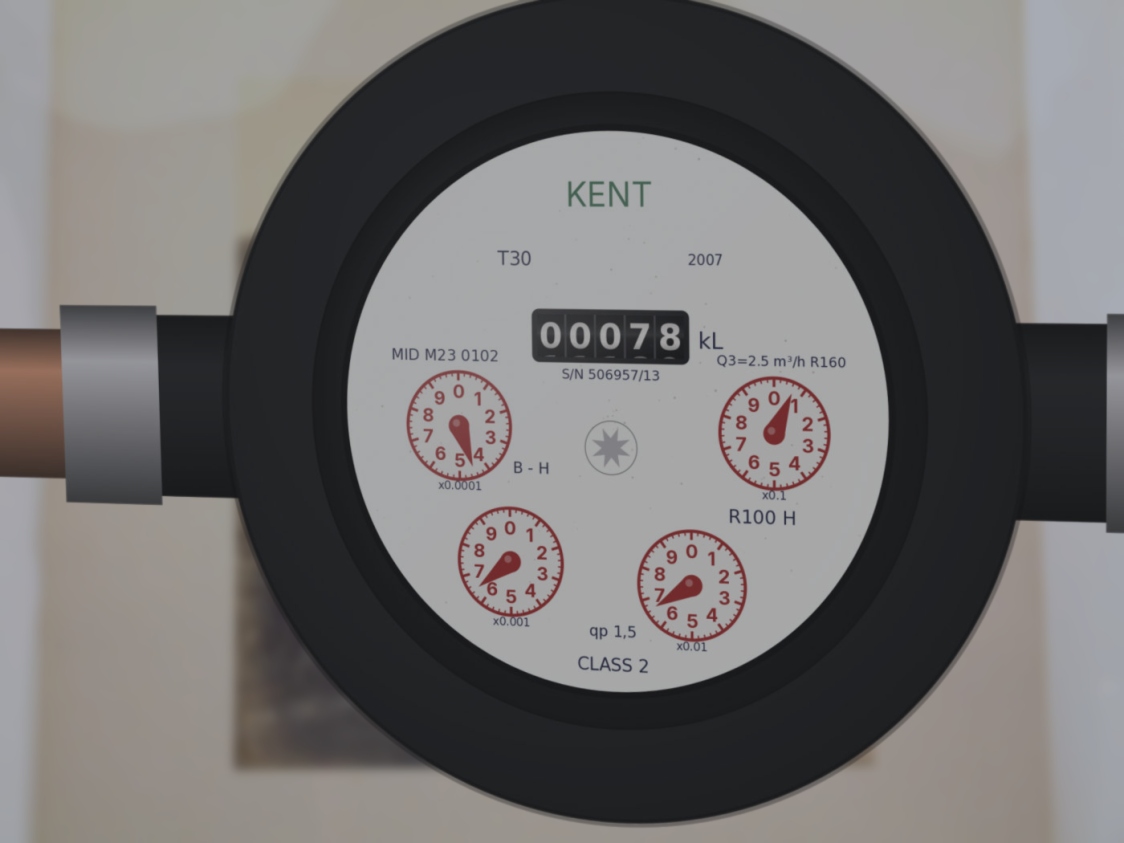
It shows 78.0664 (kL)
